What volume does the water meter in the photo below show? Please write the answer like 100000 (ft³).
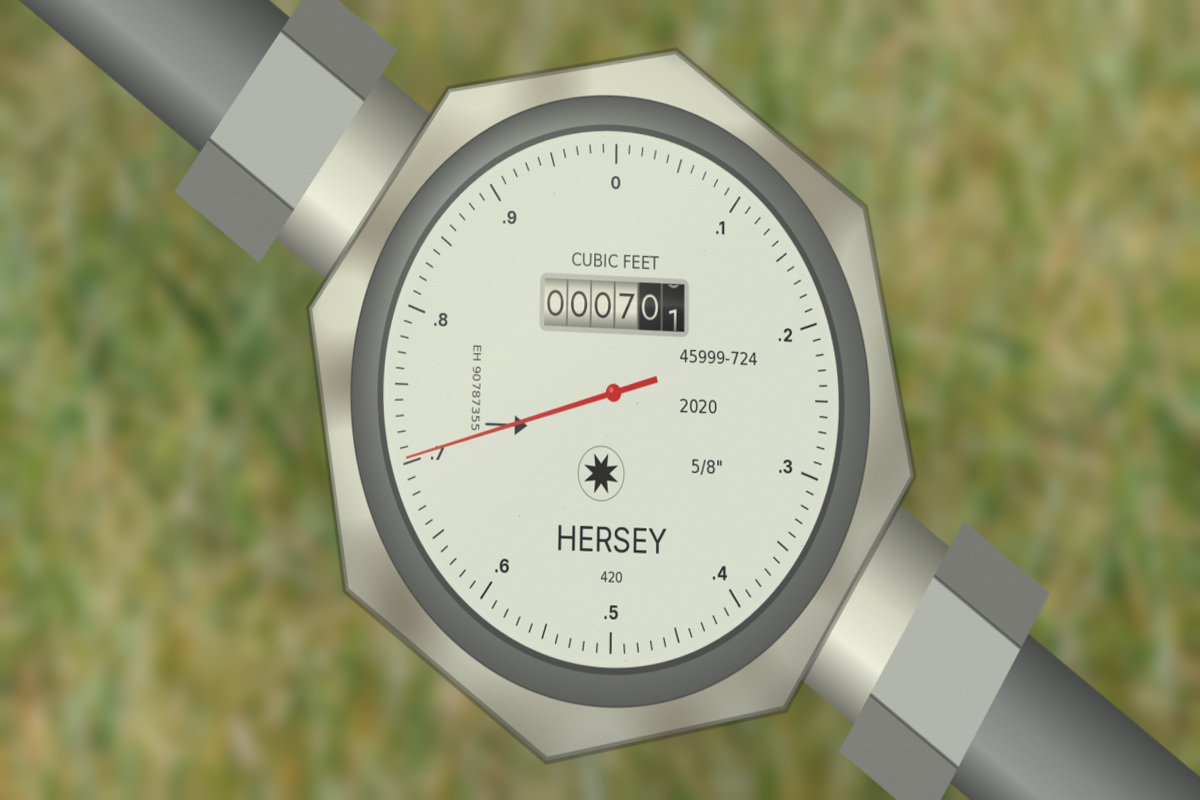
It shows 700.70 (ft³)
